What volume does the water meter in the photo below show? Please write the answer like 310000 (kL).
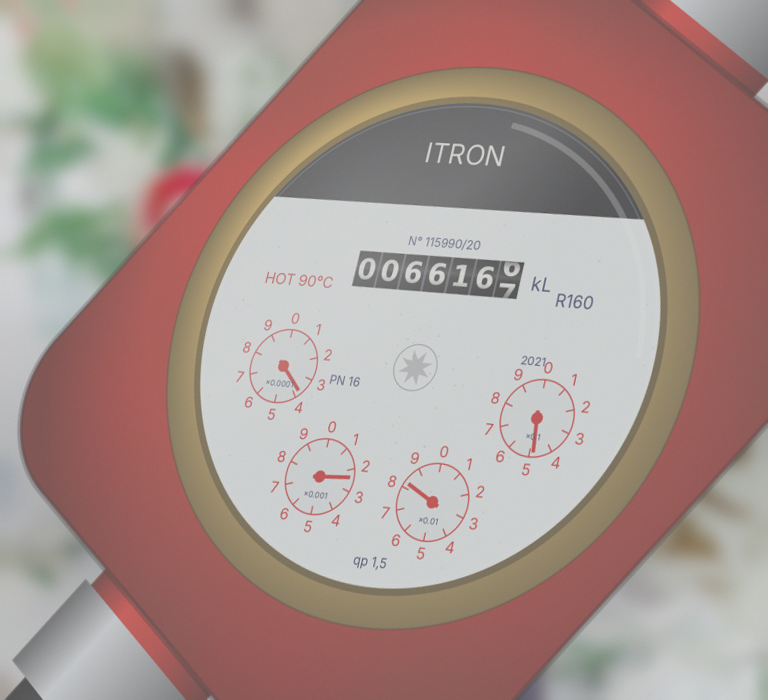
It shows 66166.4823 (kL)
